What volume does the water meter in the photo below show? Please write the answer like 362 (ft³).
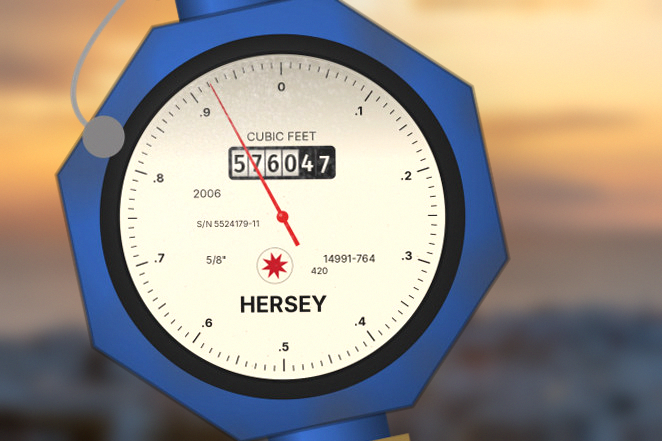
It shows 576046.92 (ft³)
